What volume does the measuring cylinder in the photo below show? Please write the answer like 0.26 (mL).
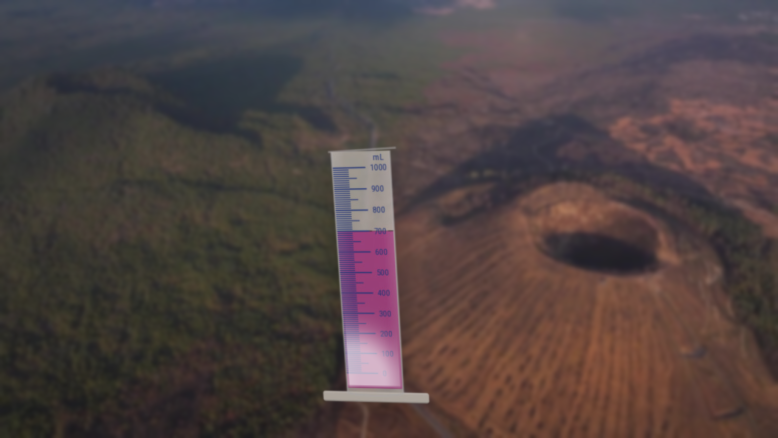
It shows 700 (mL)
